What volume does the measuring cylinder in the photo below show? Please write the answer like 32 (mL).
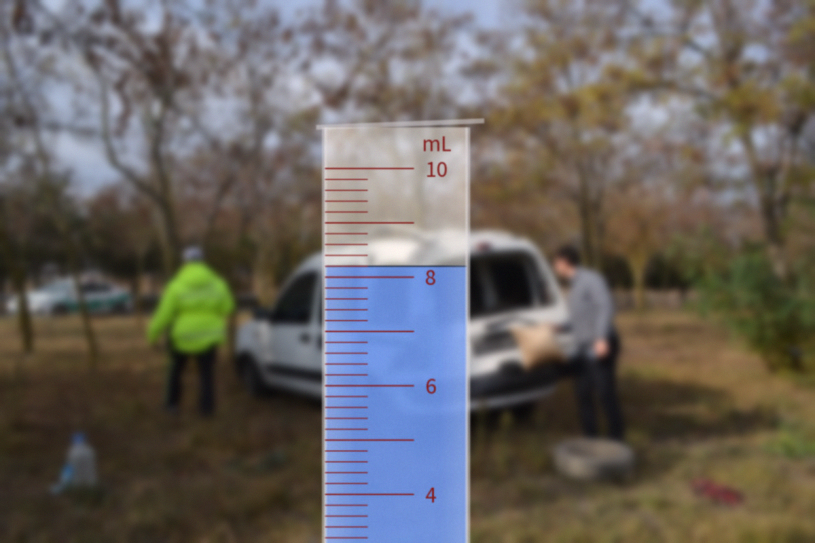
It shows 8.2 (mL)
